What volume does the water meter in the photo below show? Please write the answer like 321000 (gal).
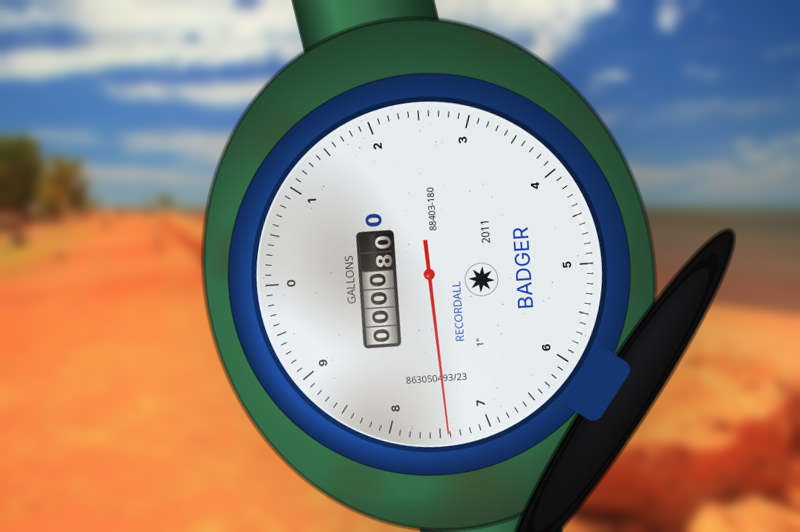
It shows 797.4 (gal)
